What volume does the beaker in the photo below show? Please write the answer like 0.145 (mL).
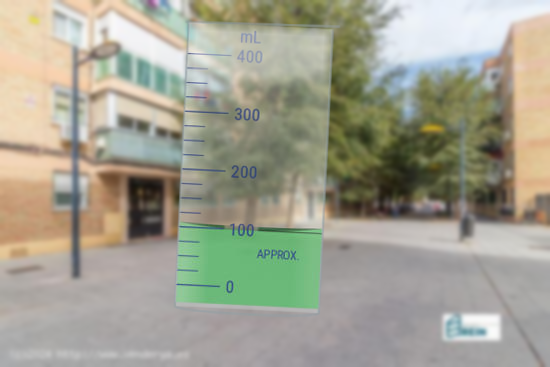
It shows 100 (mL)
